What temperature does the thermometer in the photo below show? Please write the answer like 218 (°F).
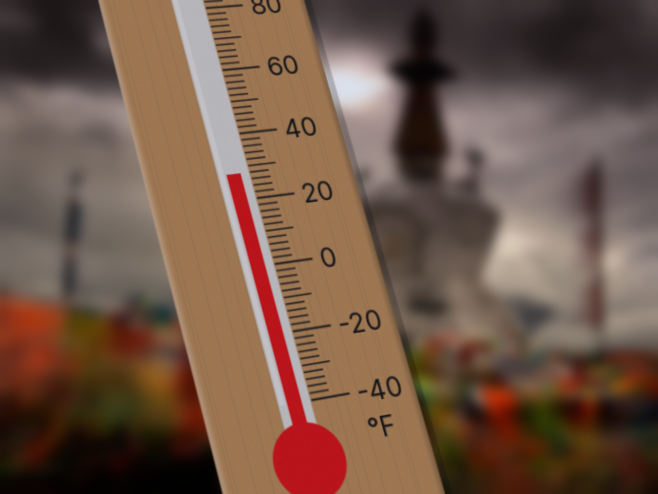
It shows 28 (°F)
